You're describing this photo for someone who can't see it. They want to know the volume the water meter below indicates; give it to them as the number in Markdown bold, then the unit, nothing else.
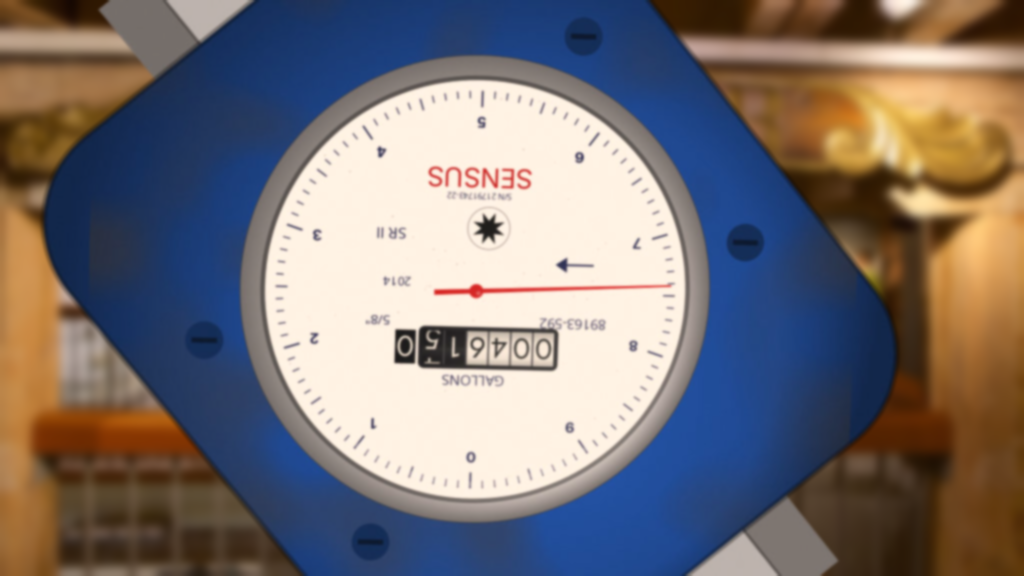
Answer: **46147.4** gal
